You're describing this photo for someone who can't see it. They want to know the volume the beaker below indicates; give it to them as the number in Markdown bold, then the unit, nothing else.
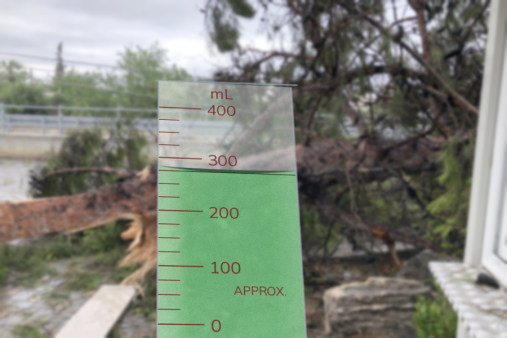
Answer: **275** mL
